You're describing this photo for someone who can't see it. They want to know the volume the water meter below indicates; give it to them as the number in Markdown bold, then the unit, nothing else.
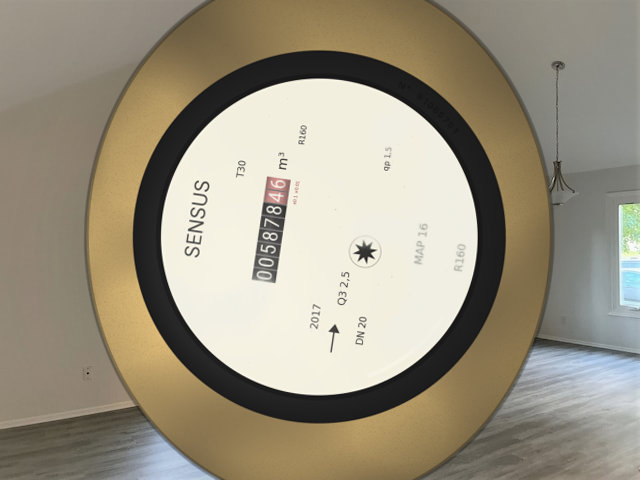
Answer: **5878.46** m³
